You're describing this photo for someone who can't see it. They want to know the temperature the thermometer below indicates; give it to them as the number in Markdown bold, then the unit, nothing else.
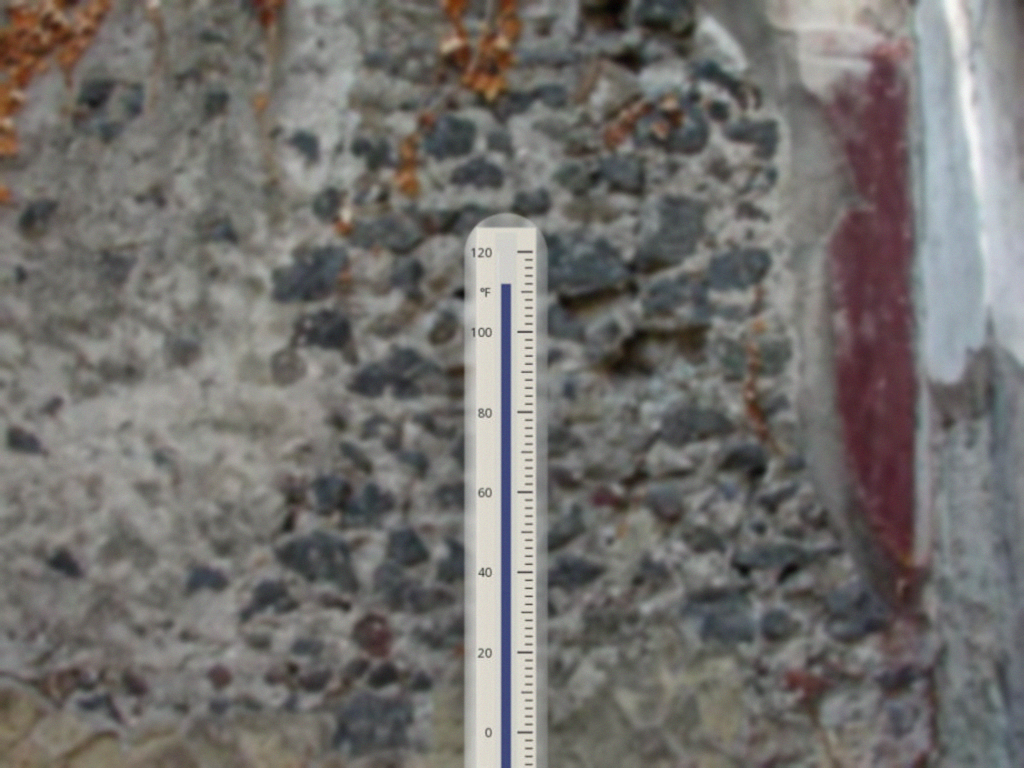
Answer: **112** °F
